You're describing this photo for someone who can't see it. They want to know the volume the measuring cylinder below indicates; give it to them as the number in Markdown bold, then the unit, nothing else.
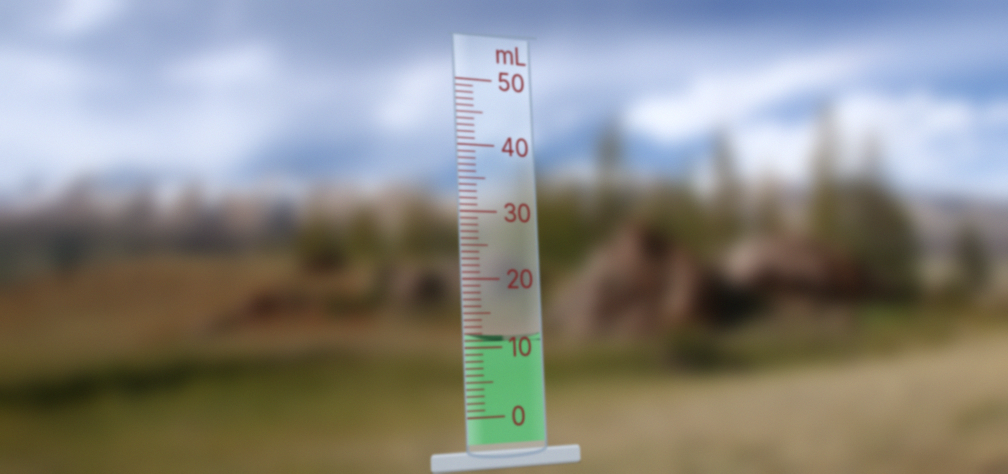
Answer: **11** mL
